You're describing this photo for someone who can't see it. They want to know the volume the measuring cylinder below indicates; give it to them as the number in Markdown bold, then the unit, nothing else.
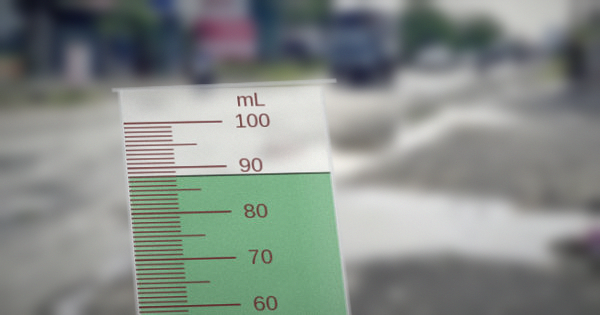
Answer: **88** mL
